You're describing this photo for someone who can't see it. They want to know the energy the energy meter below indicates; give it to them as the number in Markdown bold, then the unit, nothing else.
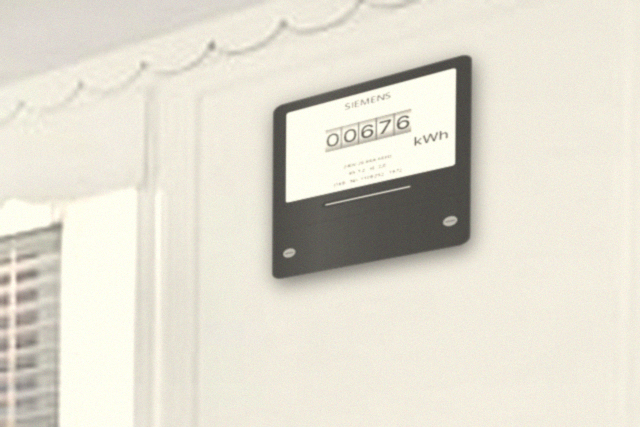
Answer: **676** kWh
